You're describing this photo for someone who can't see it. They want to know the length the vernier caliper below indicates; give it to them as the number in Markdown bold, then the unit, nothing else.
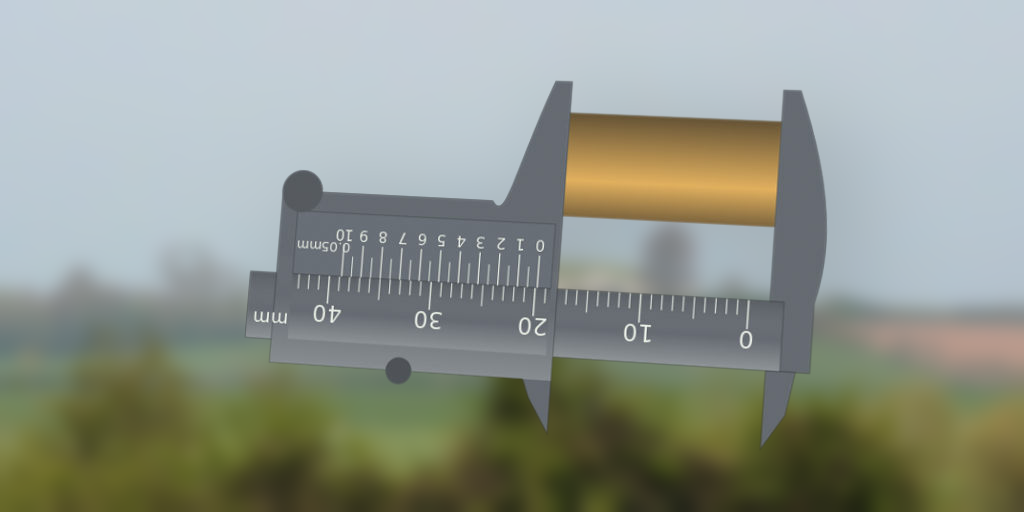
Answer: **19.8** mm
